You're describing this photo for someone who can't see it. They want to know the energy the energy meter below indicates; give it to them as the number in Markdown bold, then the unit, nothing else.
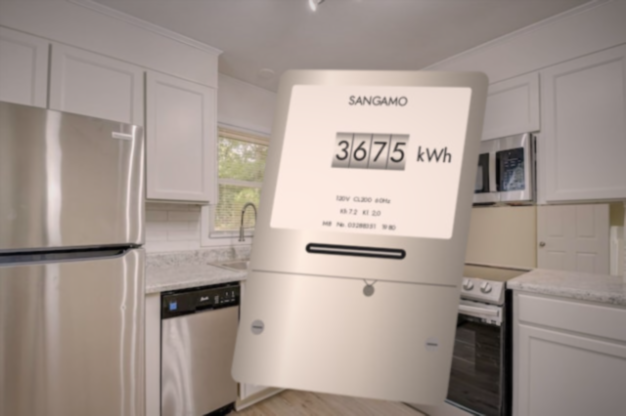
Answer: **3675** kWh
